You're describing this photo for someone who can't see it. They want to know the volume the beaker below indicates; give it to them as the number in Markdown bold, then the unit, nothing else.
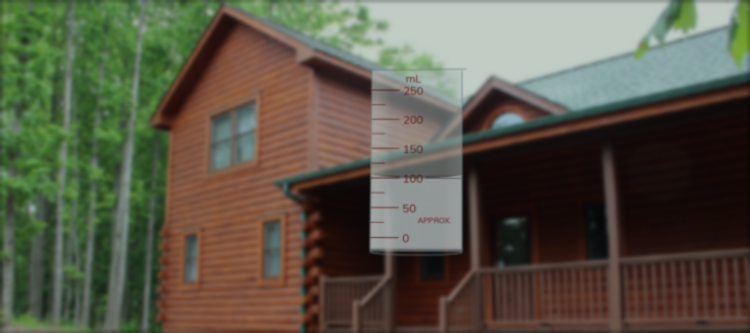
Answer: **100** mL
